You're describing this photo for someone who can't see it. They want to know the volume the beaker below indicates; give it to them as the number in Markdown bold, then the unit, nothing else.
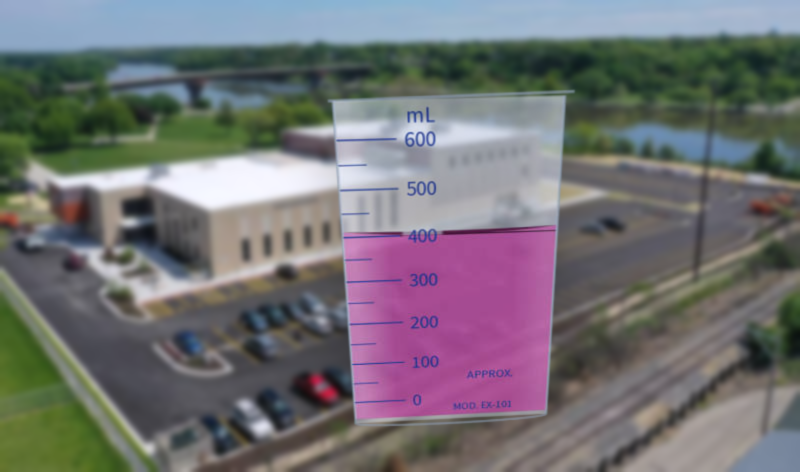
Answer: **400** mL
